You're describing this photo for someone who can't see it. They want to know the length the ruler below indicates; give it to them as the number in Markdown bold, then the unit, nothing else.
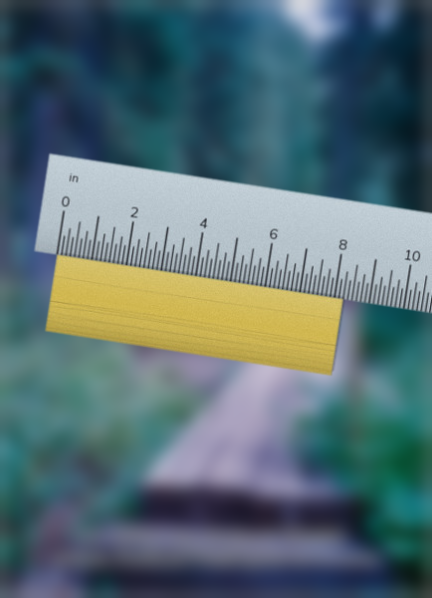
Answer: **8.25** in
